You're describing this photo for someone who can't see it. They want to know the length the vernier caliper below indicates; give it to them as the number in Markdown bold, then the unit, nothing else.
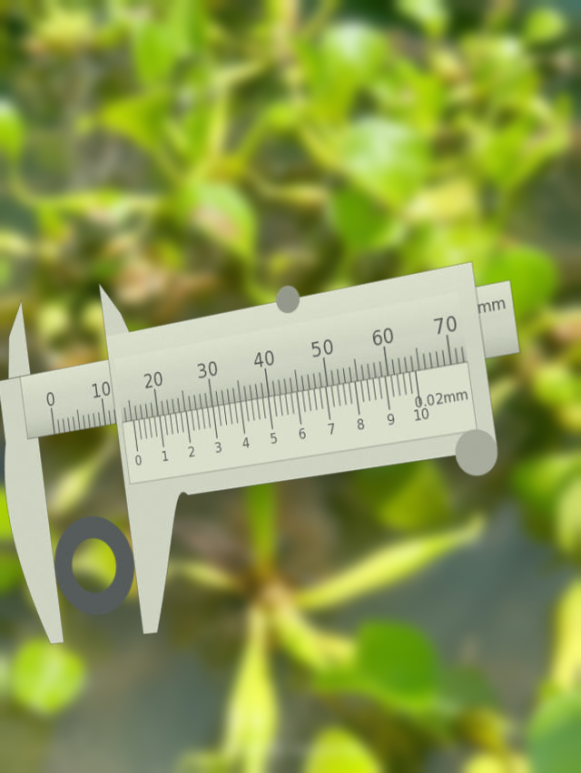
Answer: **15.4** mm
